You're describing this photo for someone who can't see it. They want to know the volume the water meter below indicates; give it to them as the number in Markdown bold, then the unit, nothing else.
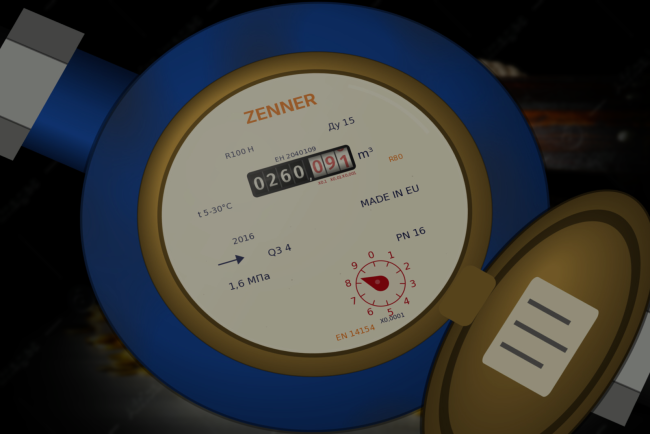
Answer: **260.0908** m³
